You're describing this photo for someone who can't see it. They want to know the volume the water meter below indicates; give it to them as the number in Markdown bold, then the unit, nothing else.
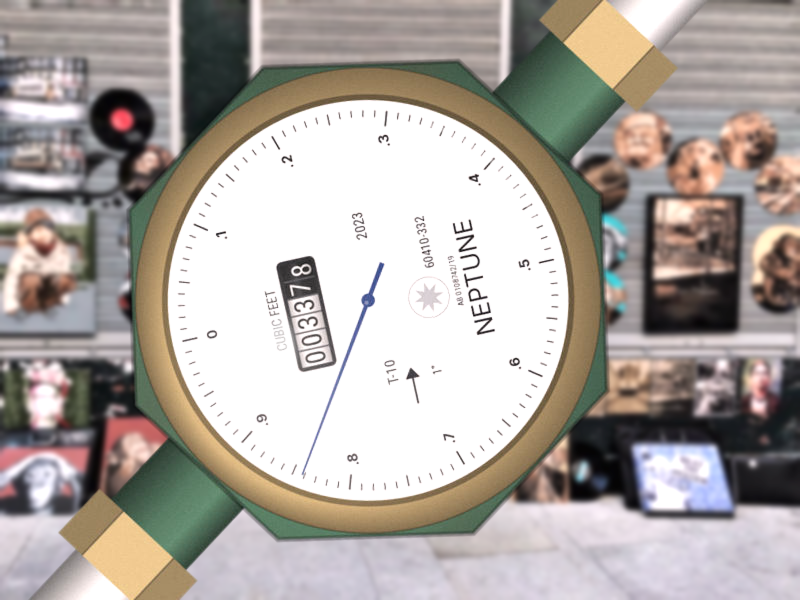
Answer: **3377.84** ft³
